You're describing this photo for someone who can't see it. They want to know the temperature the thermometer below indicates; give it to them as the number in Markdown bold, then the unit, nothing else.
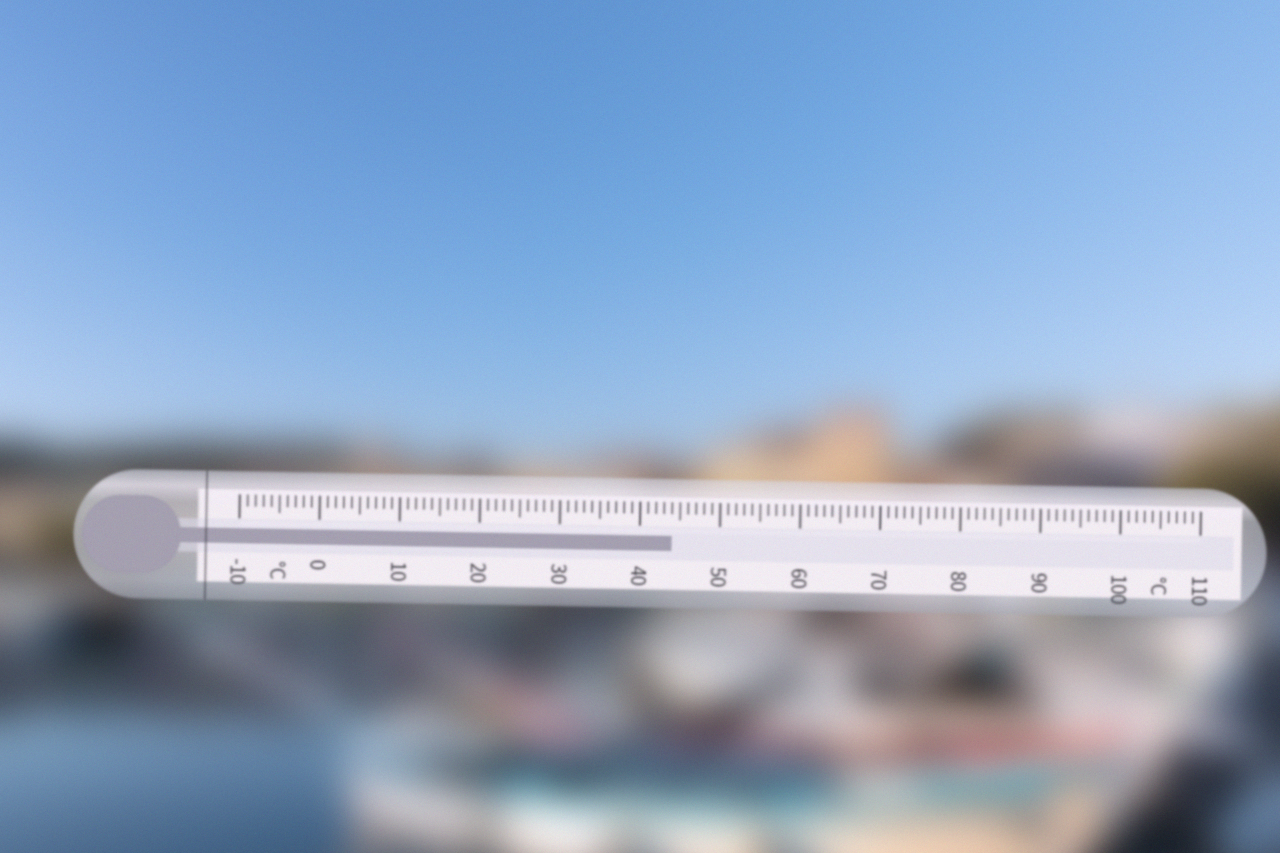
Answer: **44** °C
